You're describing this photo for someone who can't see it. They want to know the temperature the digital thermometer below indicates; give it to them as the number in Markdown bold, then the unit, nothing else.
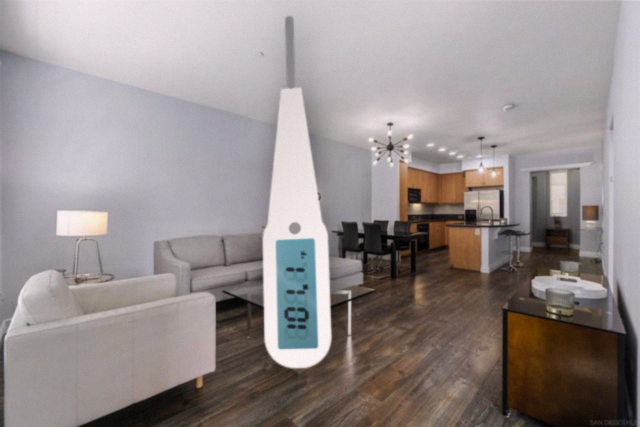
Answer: **101.1** °F
